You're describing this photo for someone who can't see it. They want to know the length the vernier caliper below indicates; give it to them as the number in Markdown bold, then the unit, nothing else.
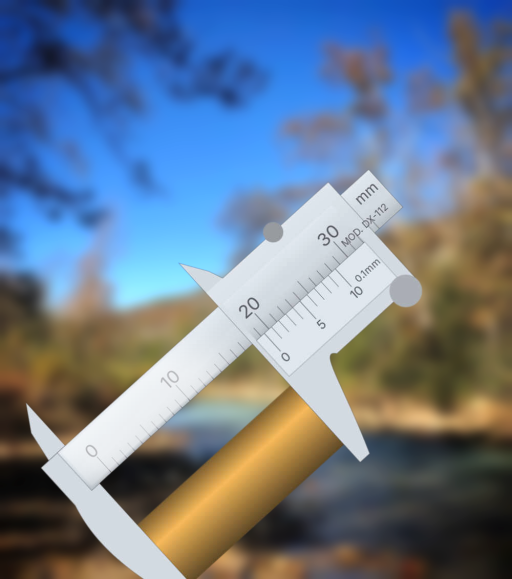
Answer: **19.4** mm
